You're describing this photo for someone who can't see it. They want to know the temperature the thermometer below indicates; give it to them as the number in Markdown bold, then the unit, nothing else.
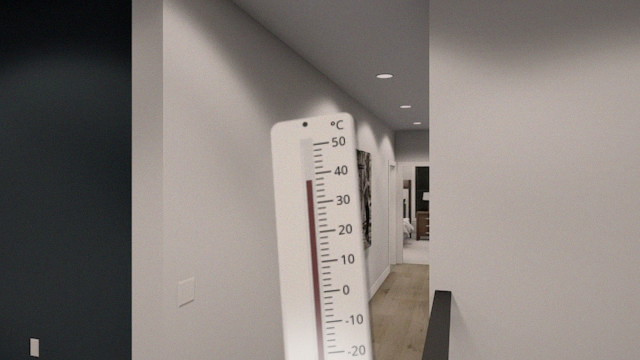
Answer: **38** °C
